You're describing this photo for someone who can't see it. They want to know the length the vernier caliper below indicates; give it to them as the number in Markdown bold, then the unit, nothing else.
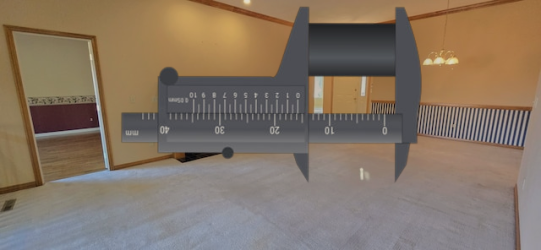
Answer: **15.8** mm
